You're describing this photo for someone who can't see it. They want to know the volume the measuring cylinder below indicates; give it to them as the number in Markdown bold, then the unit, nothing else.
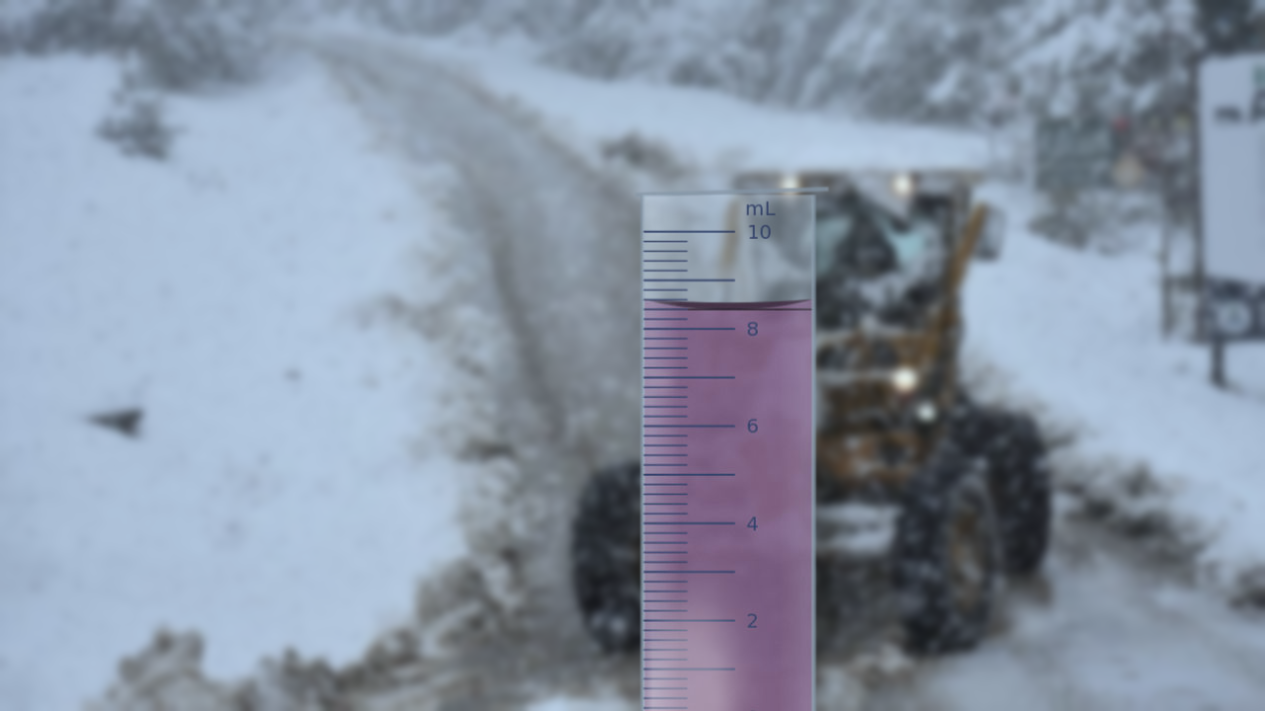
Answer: **8.4** mL
